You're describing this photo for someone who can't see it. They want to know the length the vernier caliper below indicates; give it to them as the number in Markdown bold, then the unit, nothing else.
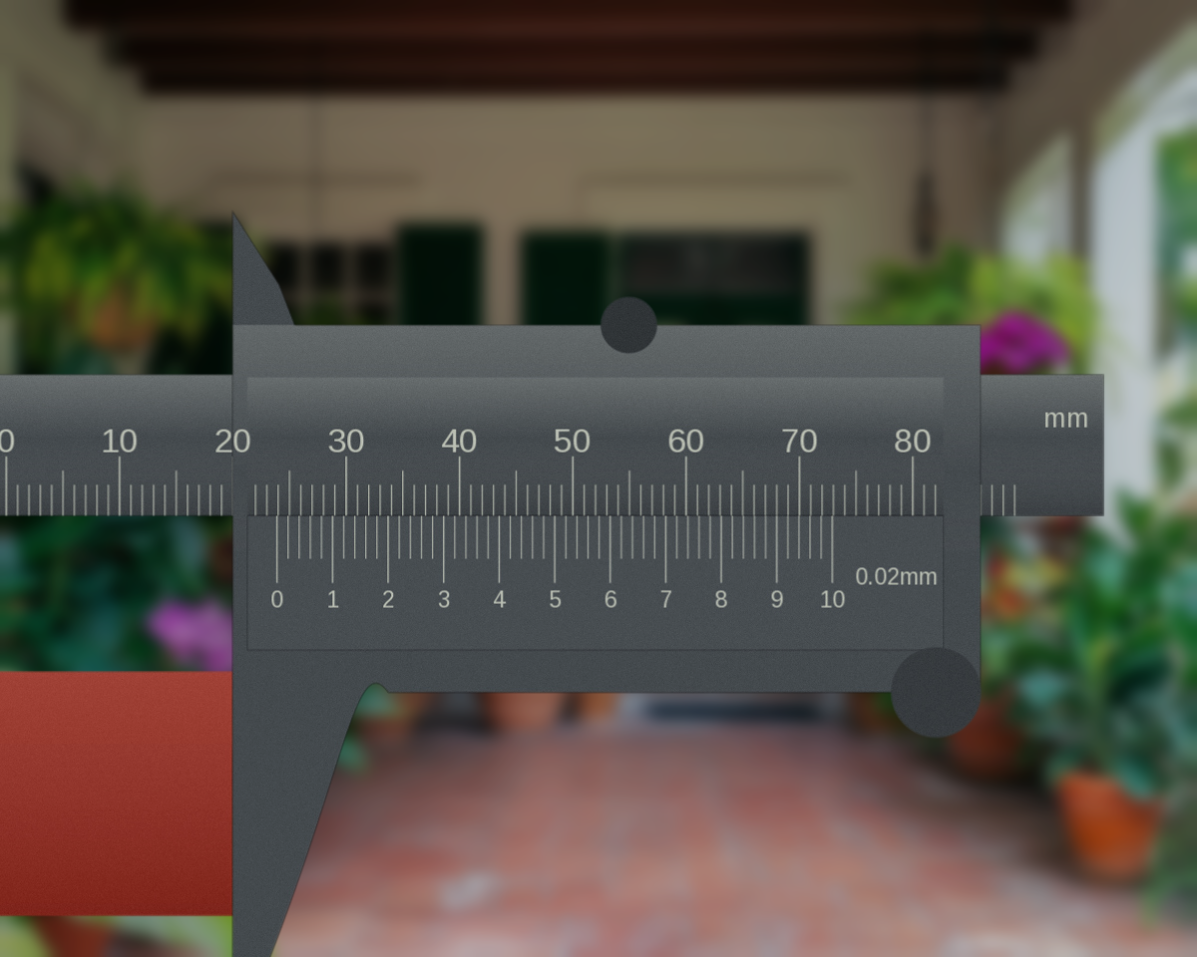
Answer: **23.9** mm
